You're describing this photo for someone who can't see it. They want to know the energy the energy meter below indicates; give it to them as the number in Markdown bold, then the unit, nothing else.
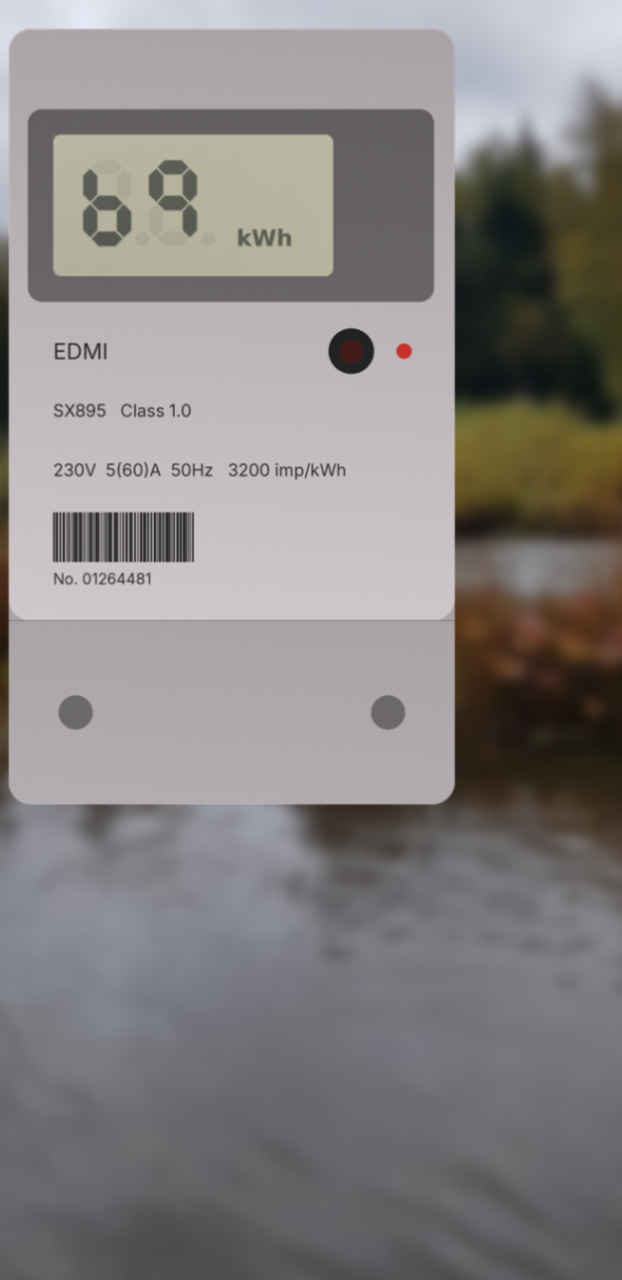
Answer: **69** kWh
